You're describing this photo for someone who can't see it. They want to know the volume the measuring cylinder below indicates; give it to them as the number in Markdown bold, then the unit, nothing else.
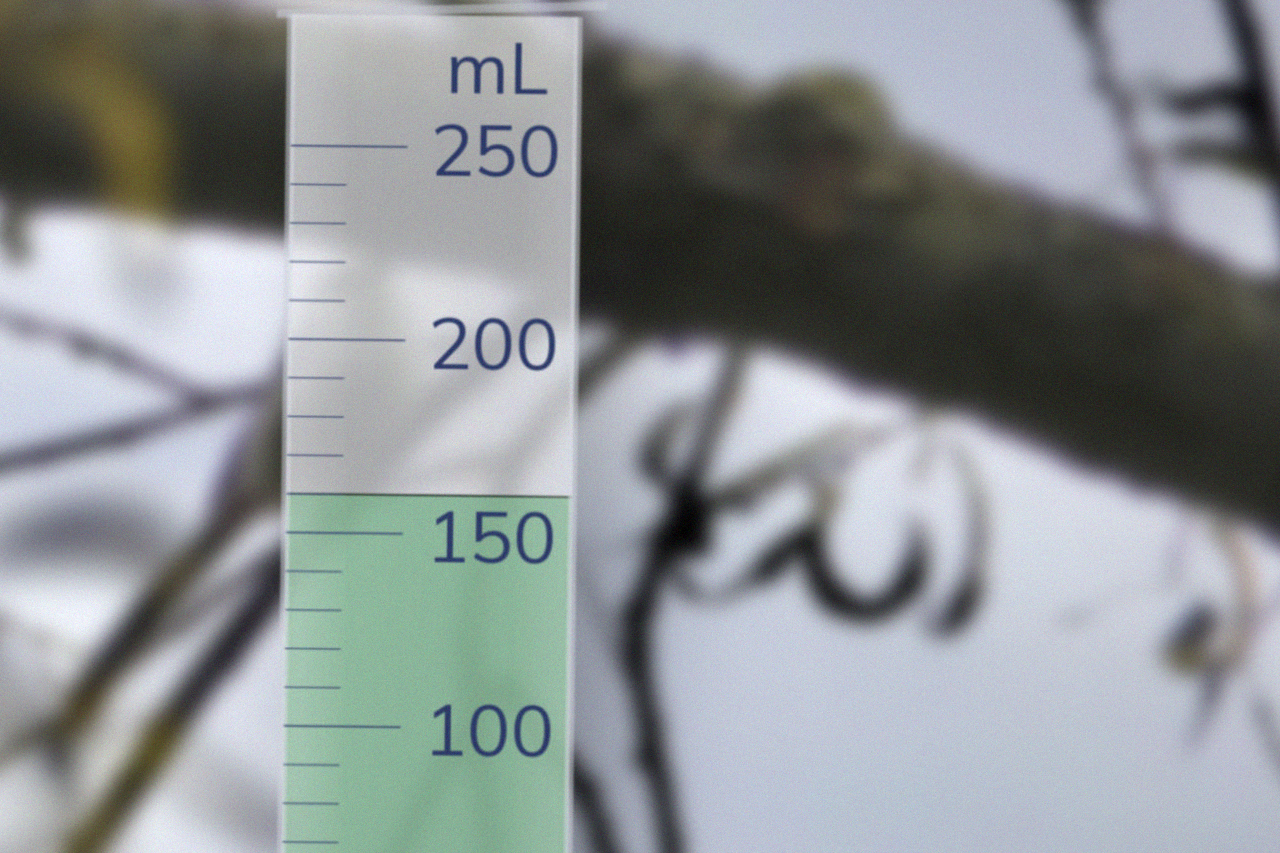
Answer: **160** mL
